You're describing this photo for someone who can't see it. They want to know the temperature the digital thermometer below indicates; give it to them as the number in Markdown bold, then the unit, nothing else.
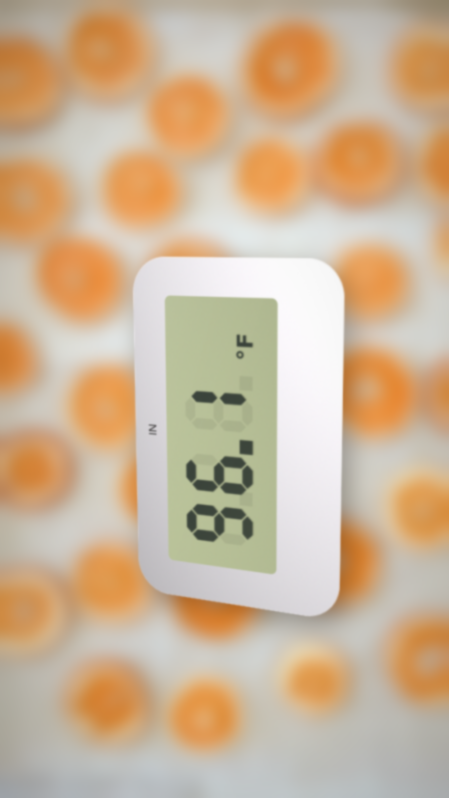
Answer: **96.1** °F
